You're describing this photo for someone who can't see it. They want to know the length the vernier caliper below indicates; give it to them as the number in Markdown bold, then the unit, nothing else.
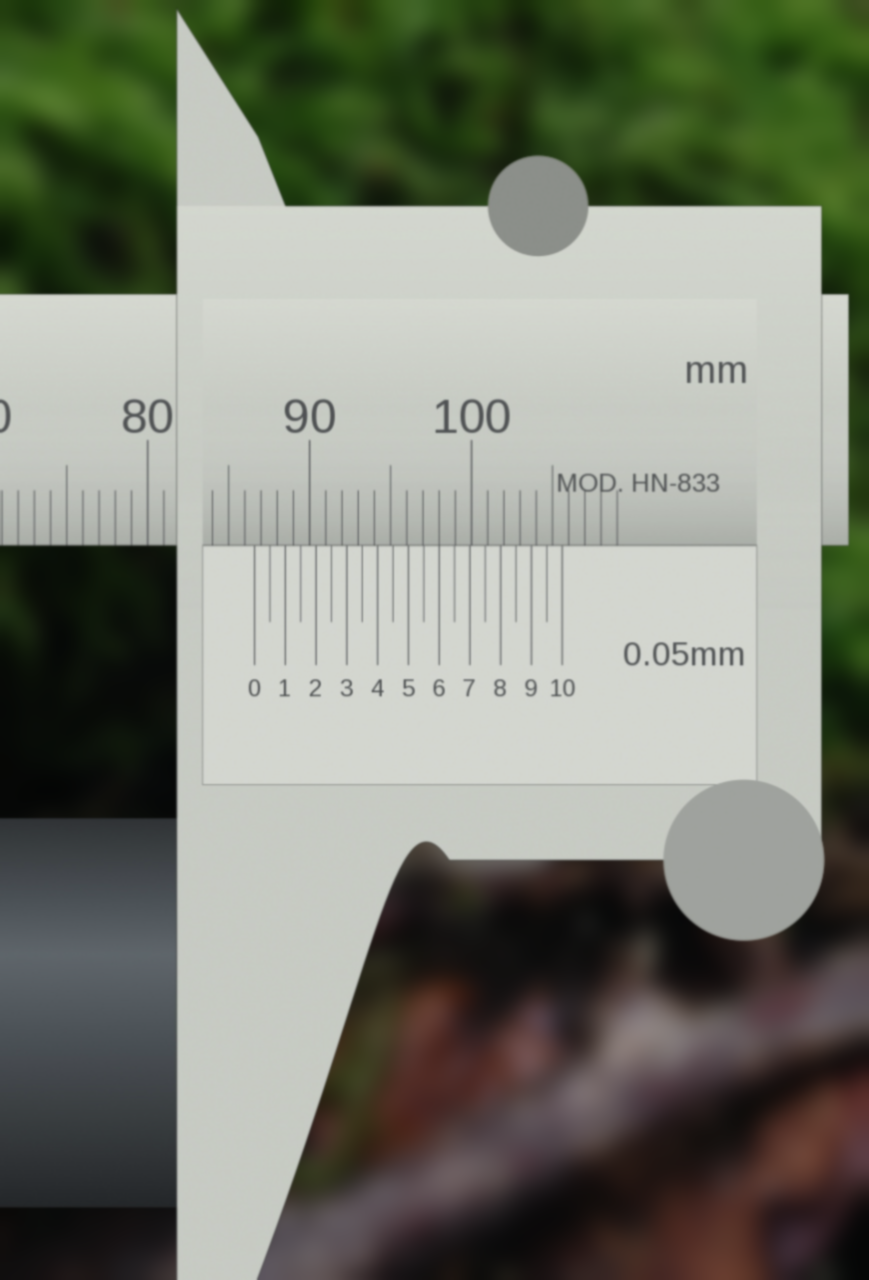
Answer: **86.6** mm
